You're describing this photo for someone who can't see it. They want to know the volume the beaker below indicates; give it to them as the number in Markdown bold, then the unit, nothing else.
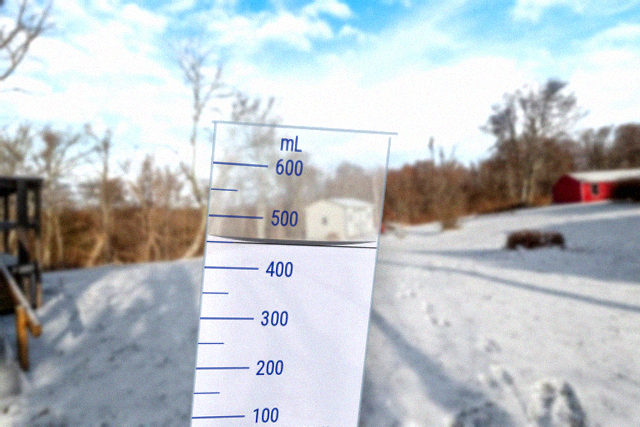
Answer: **450** mL
